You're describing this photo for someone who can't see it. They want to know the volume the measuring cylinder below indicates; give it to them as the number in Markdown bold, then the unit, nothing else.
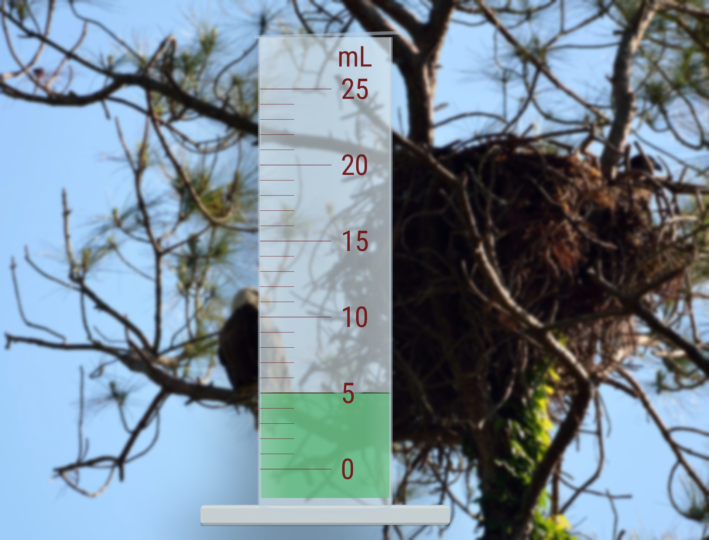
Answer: **5** mL
